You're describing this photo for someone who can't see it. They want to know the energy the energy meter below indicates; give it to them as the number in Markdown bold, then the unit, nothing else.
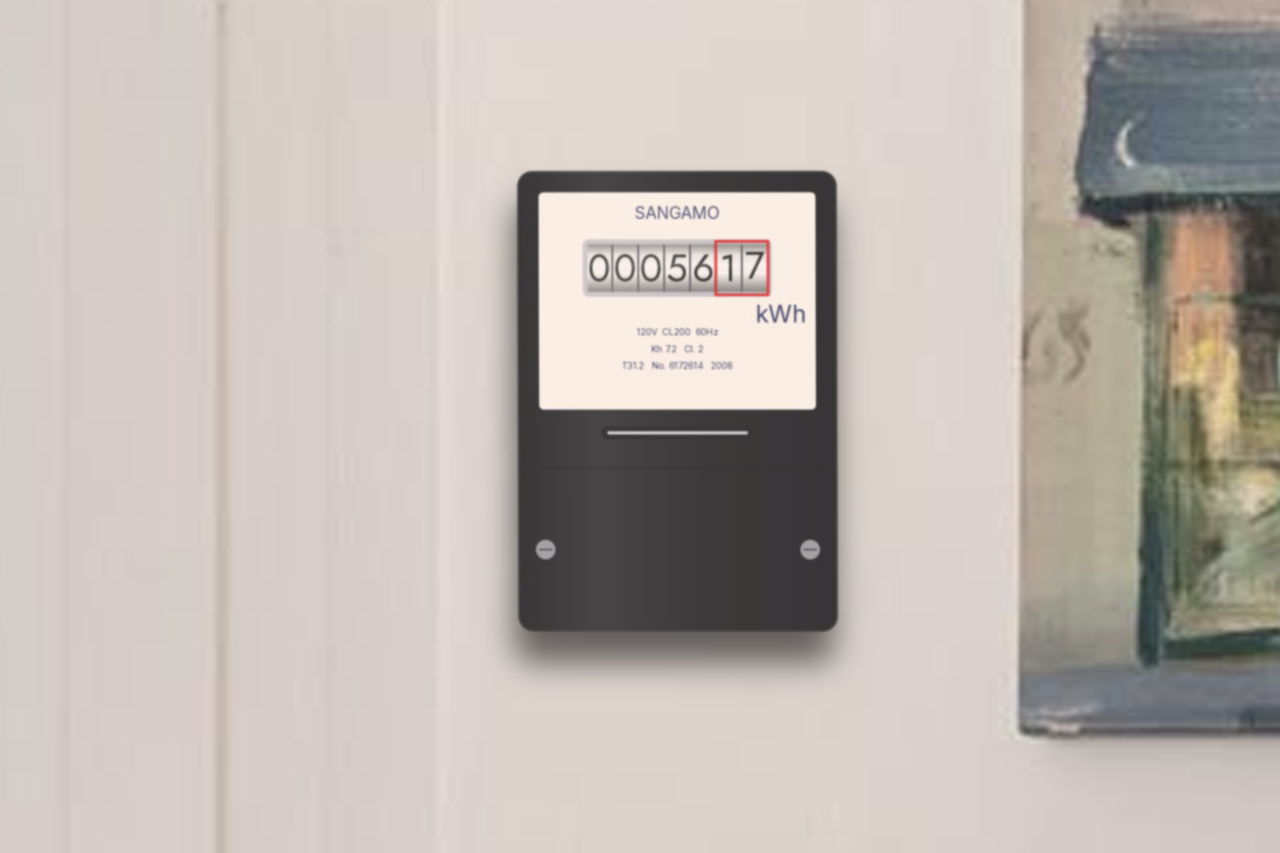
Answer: **56.17** kWh
